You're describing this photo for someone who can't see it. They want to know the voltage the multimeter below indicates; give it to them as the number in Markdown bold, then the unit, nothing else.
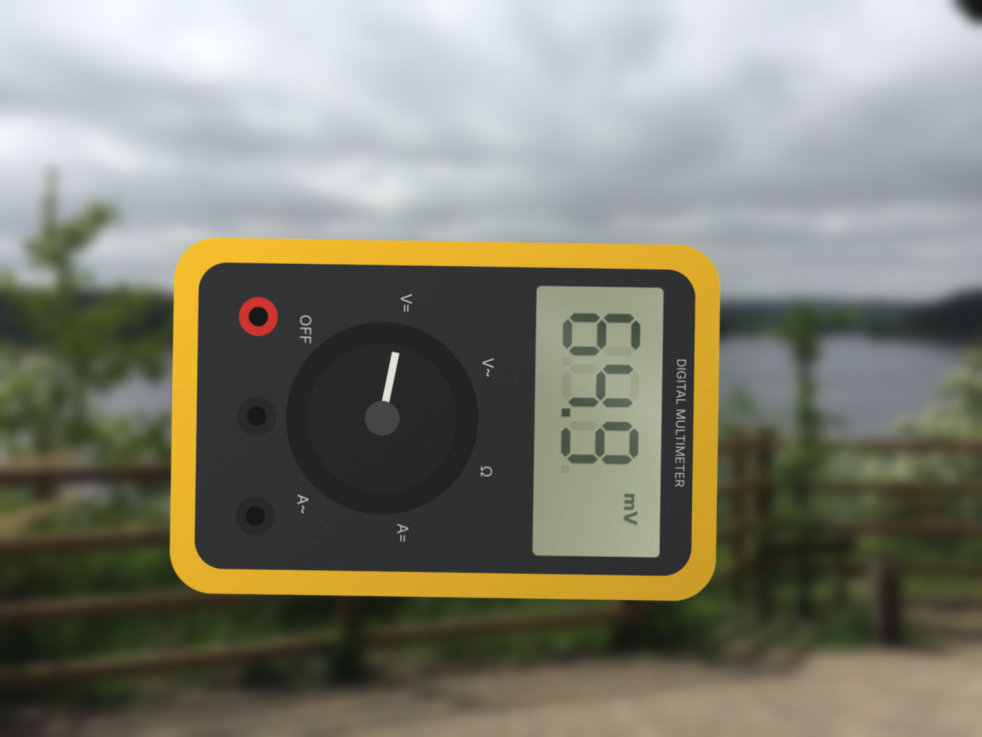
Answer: **64.9** mV
